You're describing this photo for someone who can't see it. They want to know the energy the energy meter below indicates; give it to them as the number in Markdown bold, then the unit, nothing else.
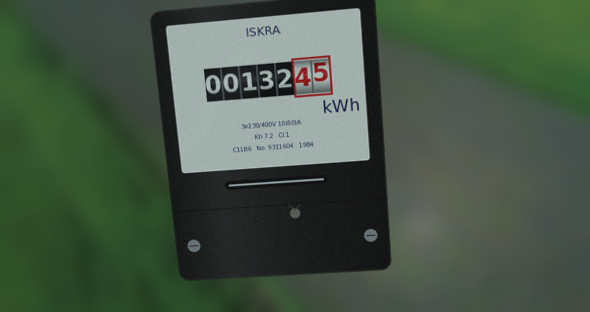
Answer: **132.45** kWh
